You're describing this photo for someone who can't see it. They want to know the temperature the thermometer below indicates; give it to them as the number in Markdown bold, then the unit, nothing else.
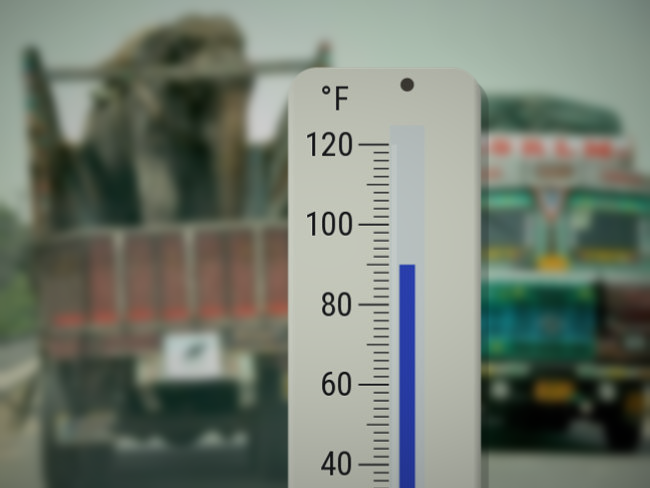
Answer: **90** °F
